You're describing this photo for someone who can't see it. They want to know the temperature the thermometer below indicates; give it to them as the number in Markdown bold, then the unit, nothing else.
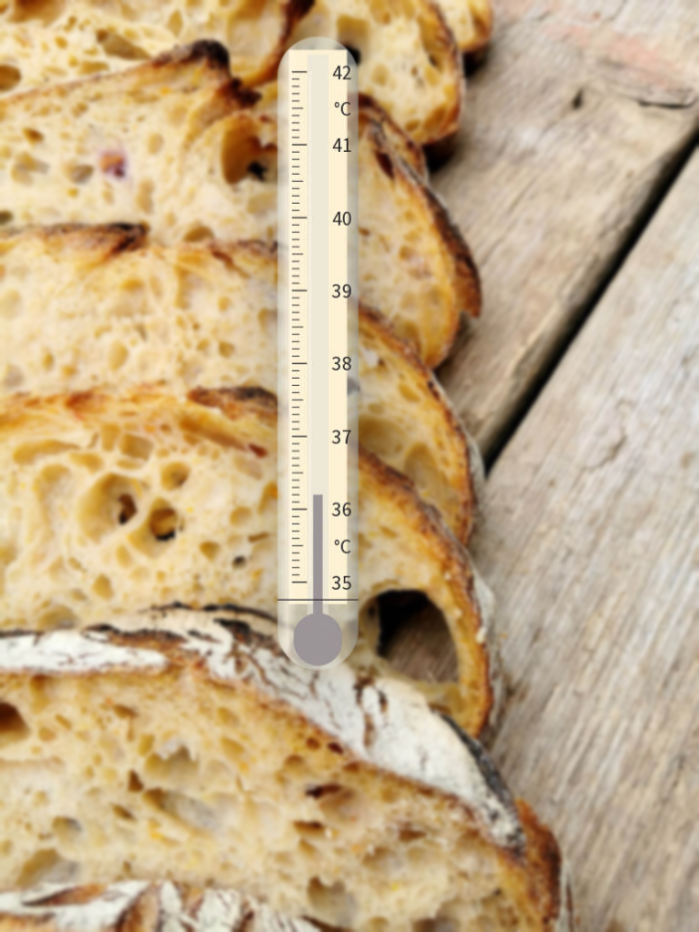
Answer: **36.2** °C
